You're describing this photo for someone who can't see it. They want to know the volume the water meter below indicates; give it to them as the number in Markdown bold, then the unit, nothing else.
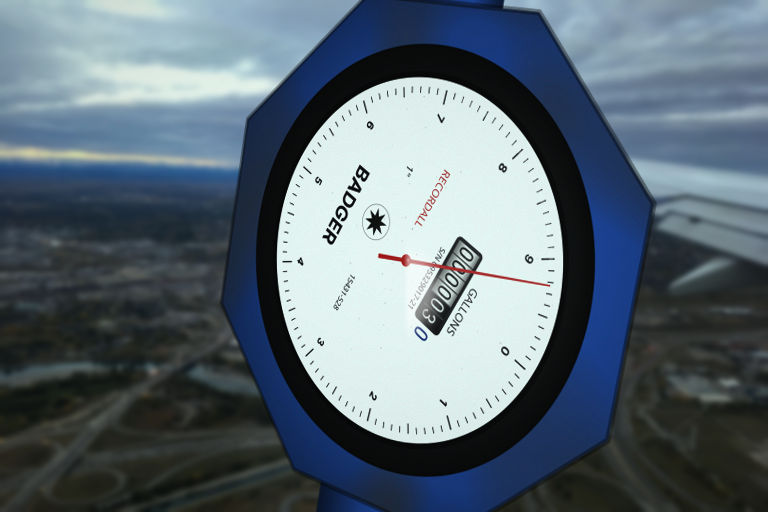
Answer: **29.2** gal
